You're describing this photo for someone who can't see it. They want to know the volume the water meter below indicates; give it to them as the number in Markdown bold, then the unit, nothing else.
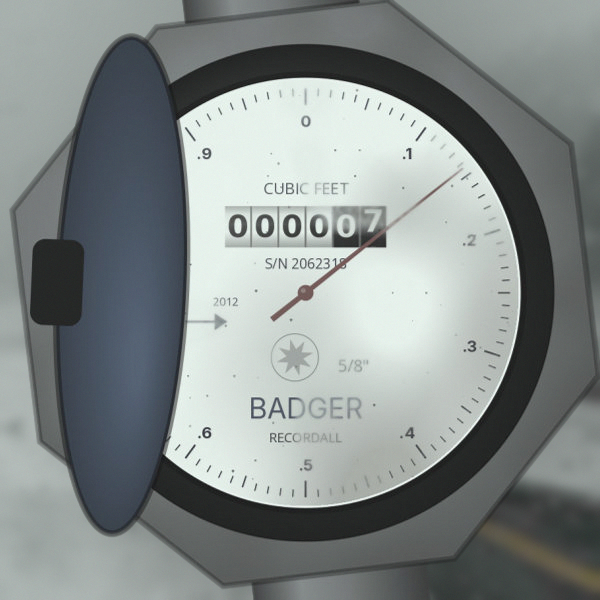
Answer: **7.14** ft³
